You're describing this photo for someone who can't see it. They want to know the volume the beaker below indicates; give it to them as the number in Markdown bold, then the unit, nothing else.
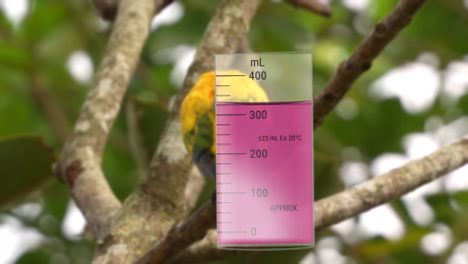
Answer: **325** mL
